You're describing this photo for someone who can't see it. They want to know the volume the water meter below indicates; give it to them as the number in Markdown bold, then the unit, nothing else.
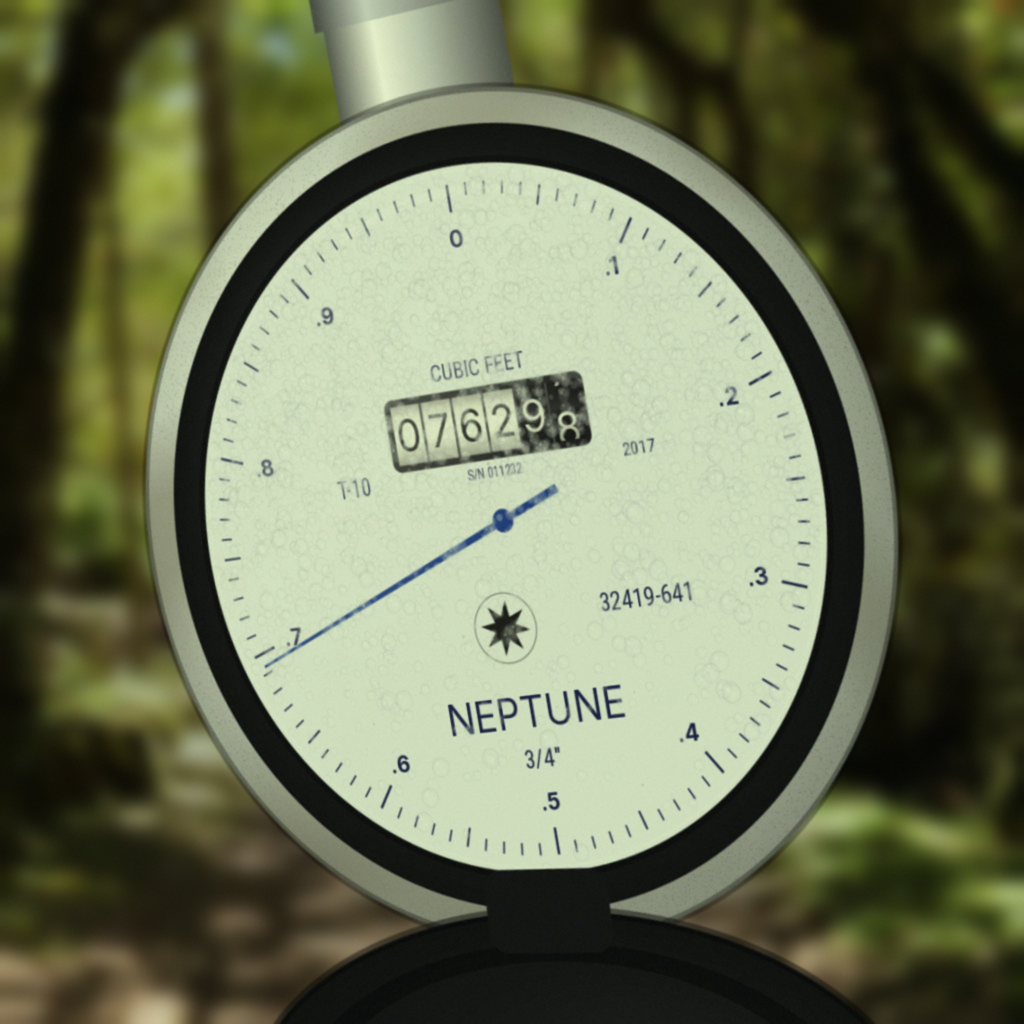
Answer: **76297.69** ft³
